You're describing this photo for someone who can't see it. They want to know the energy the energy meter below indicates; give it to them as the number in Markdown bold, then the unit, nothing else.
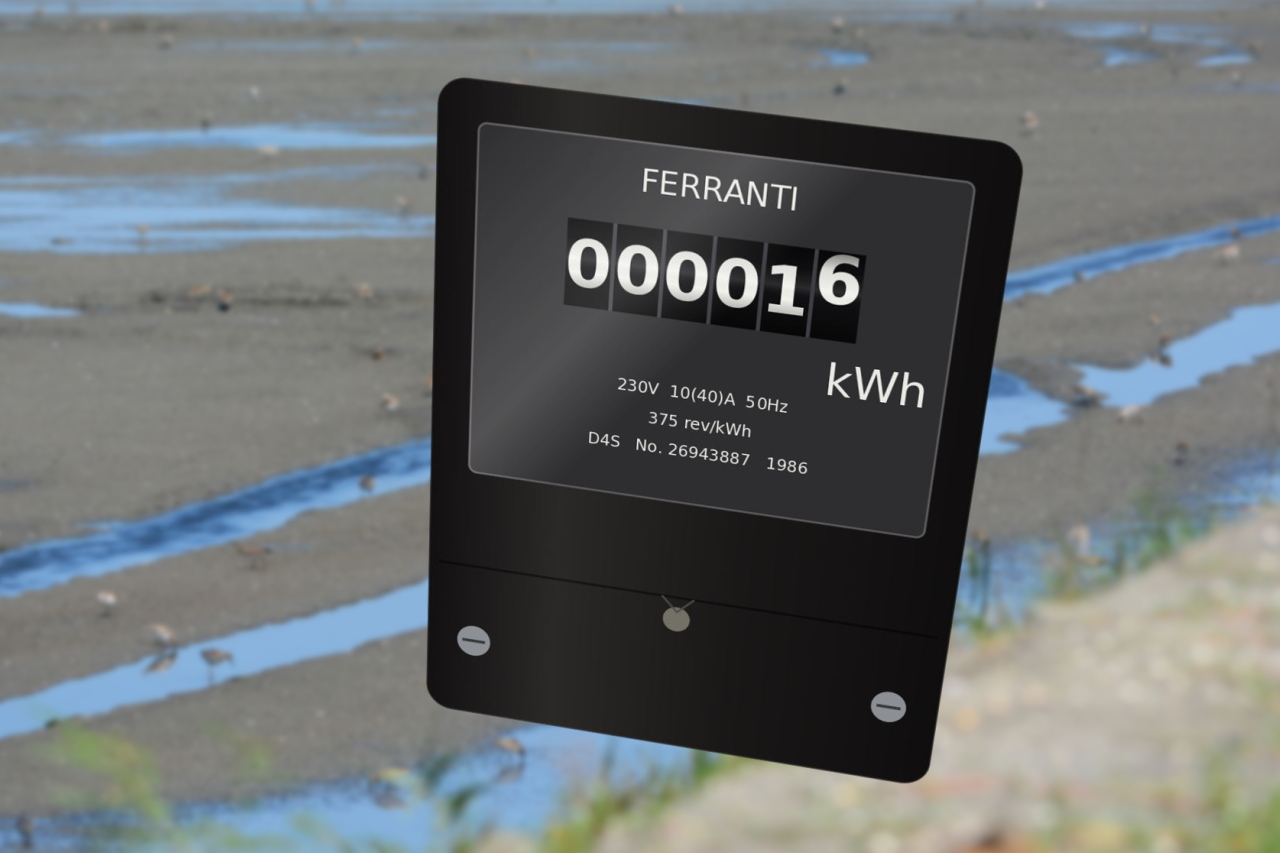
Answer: **16** kWh
